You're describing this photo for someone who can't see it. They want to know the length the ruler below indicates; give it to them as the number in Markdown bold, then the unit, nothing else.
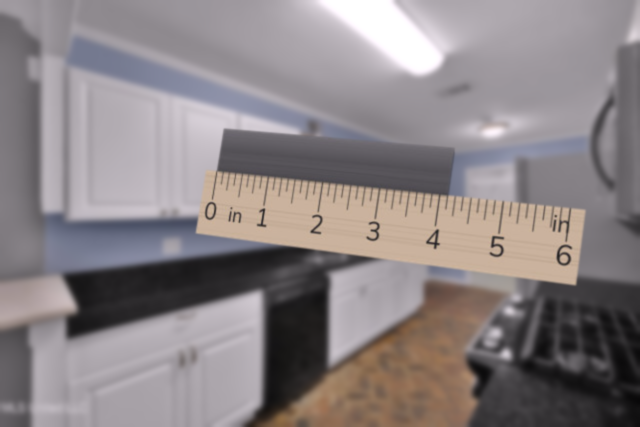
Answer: **4.125** in
